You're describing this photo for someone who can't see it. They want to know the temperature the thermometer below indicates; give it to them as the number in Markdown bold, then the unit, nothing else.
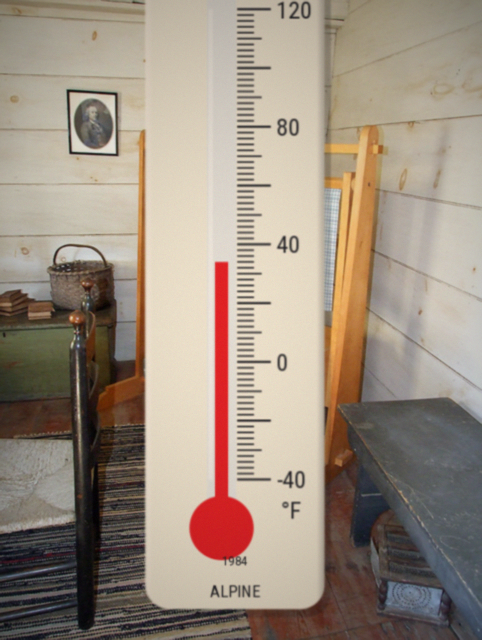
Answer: **34** °F
